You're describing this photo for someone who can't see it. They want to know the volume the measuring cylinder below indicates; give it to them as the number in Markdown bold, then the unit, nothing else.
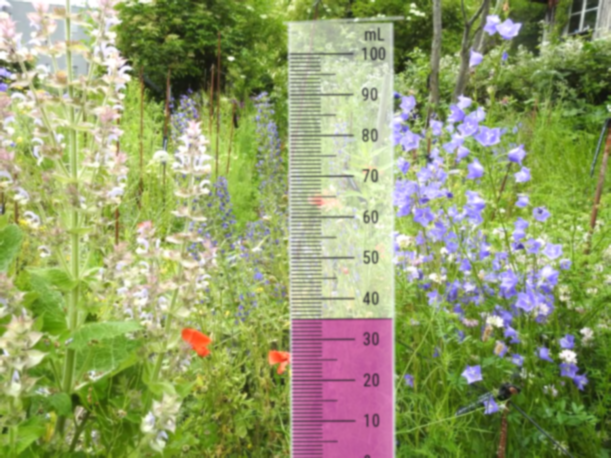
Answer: **35** mL
